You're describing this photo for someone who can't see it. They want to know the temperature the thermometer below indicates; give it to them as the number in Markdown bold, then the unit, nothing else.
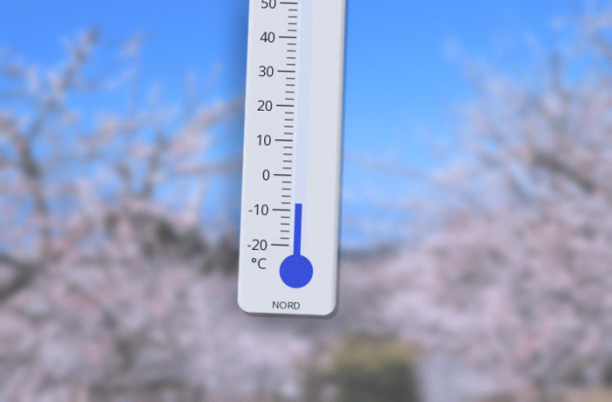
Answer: **-8** °C
